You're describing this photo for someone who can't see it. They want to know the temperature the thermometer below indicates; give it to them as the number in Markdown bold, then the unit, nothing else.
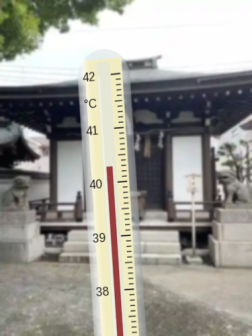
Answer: **40.3** °C
